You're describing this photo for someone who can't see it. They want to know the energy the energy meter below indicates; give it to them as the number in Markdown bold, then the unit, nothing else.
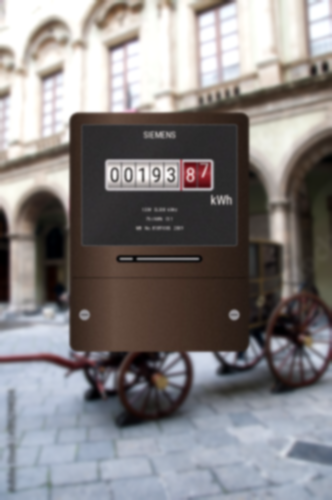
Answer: **193.87** kWh
